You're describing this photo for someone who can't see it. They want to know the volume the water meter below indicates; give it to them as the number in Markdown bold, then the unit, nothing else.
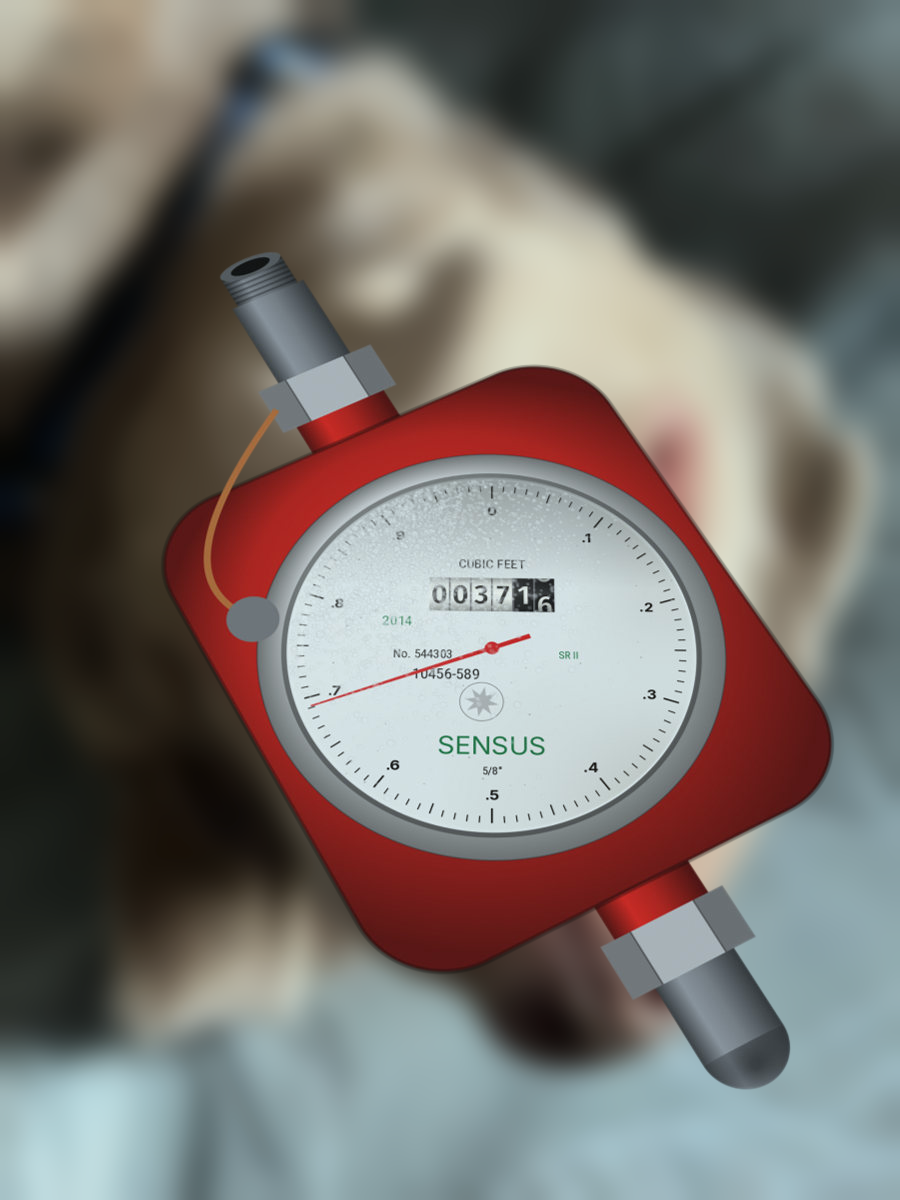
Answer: **3715.69** ft³
